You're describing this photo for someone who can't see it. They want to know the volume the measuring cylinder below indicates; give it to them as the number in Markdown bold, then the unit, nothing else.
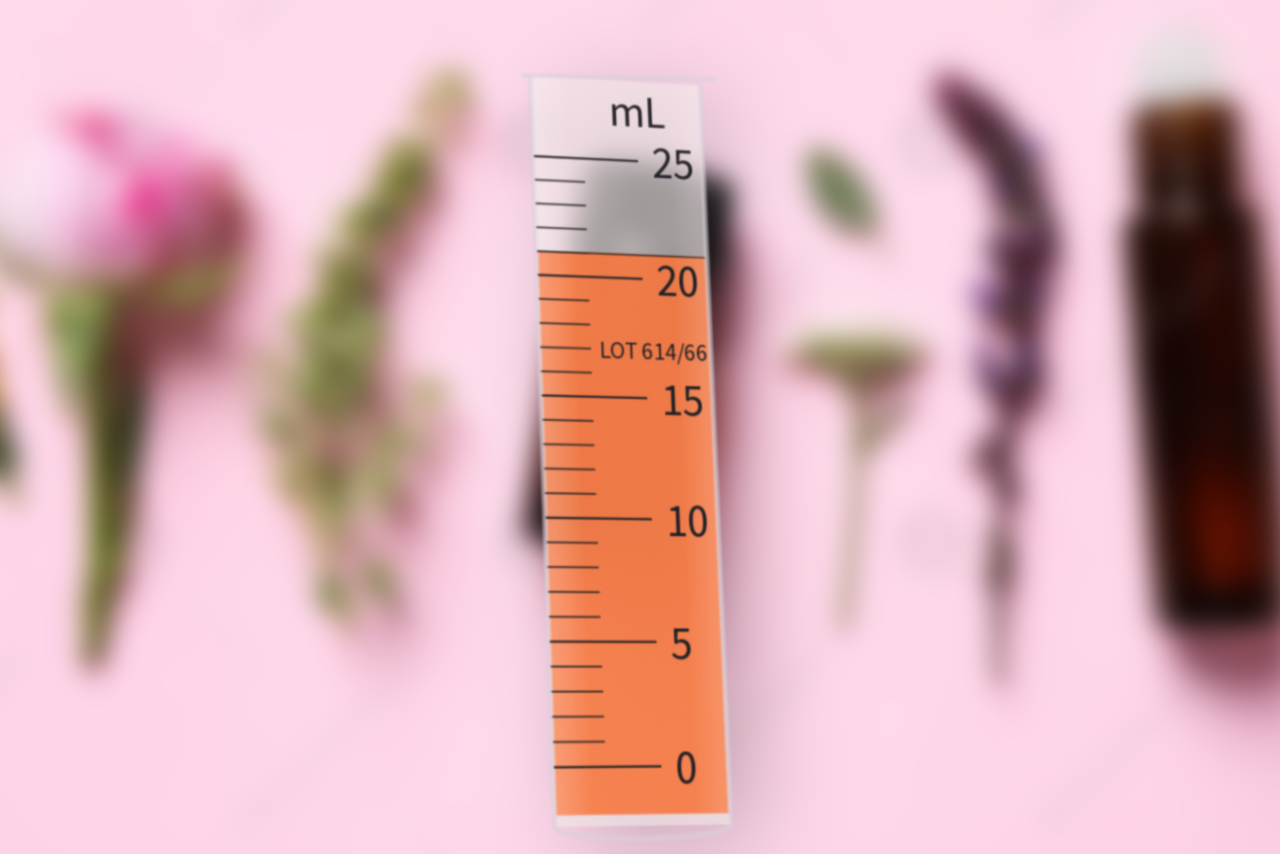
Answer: **21** mL
